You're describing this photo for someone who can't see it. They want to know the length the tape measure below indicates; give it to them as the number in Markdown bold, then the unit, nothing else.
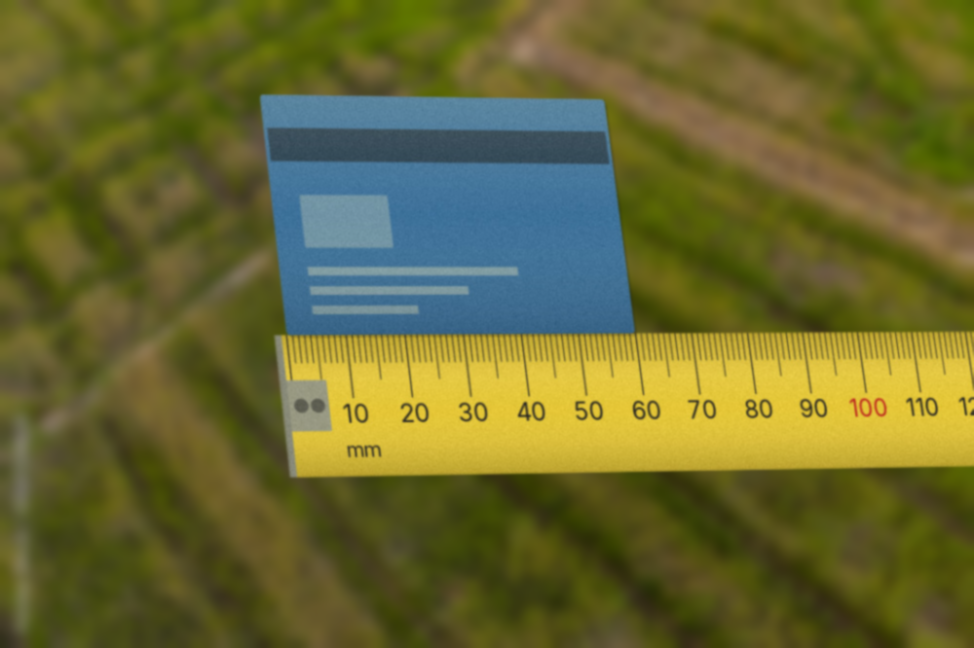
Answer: **60** mm
